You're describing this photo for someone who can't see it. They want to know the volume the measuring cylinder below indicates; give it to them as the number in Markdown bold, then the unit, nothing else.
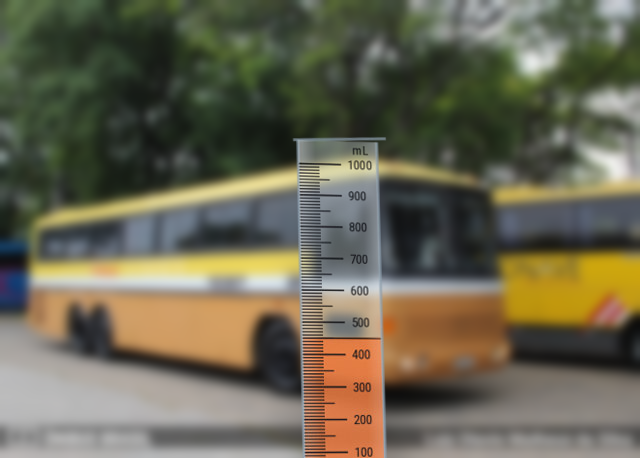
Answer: **450** mL
